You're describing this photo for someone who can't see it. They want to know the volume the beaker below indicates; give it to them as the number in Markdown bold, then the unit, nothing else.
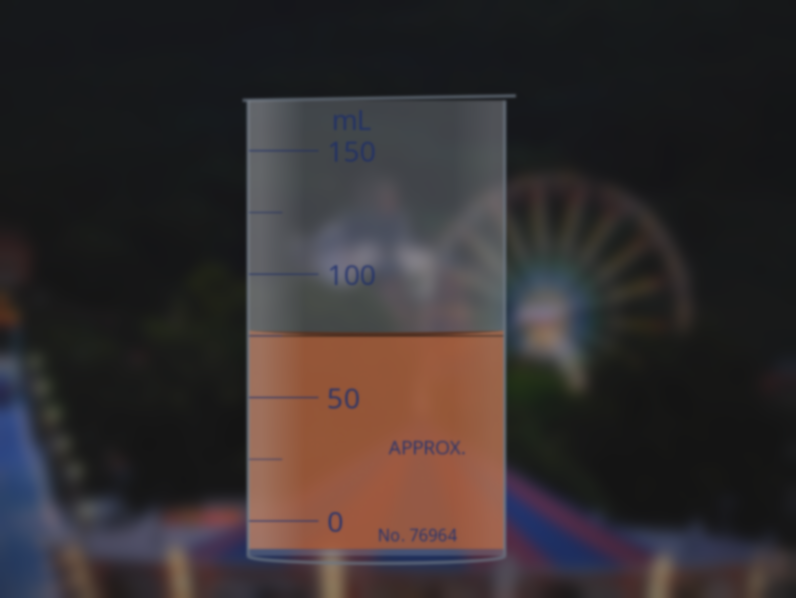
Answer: **75** mL
